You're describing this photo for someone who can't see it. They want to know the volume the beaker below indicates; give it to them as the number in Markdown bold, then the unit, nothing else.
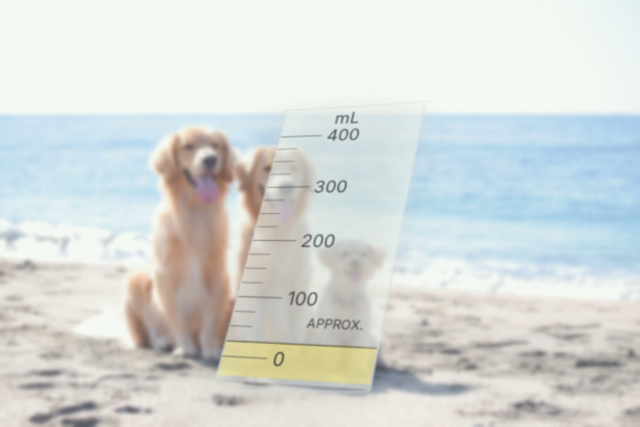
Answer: **25** mL
